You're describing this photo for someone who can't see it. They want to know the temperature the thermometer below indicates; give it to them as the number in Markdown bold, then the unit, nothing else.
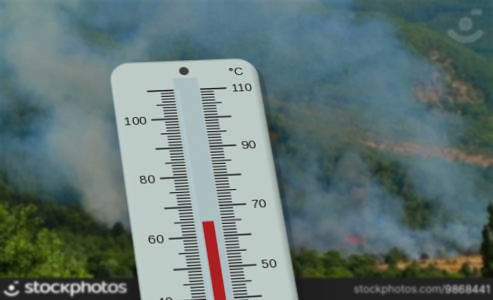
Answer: **65** °C
